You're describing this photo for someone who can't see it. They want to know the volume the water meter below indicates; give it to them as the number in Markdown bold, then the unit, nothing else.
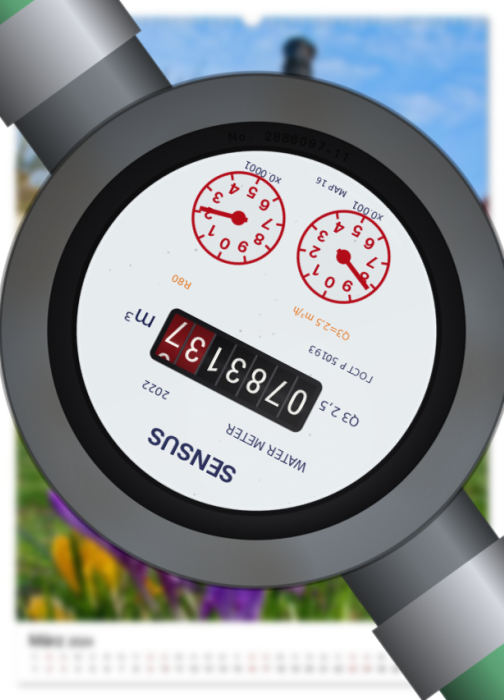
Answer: **7831.3682** m³
